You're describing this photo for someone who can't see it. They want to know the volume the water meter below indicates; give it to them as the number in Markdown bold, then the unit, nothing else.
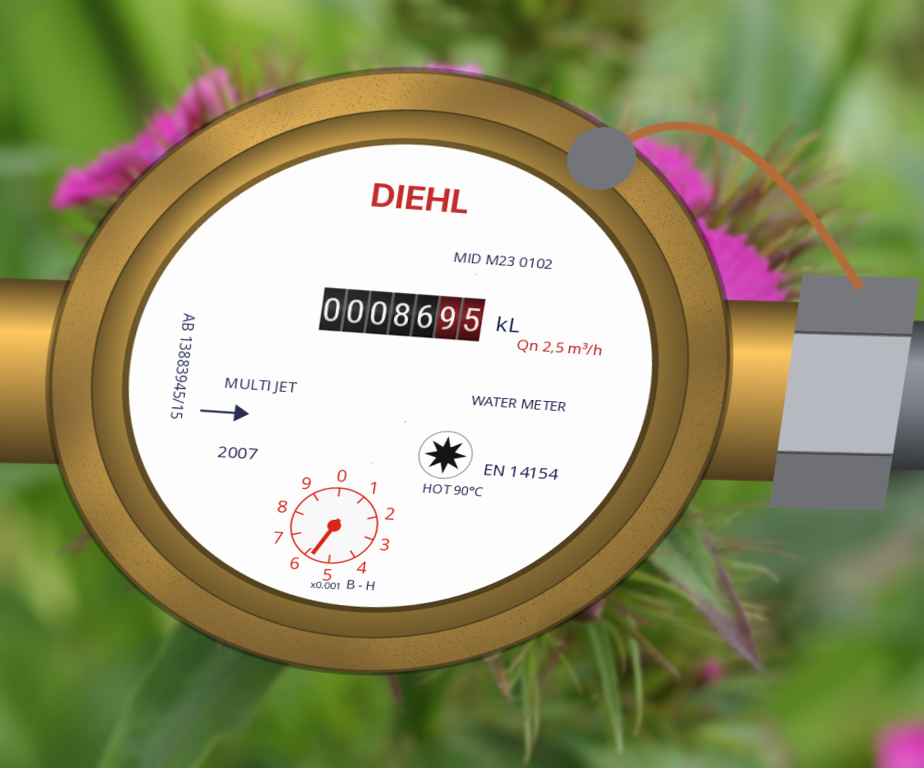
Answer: **86.955** kL
